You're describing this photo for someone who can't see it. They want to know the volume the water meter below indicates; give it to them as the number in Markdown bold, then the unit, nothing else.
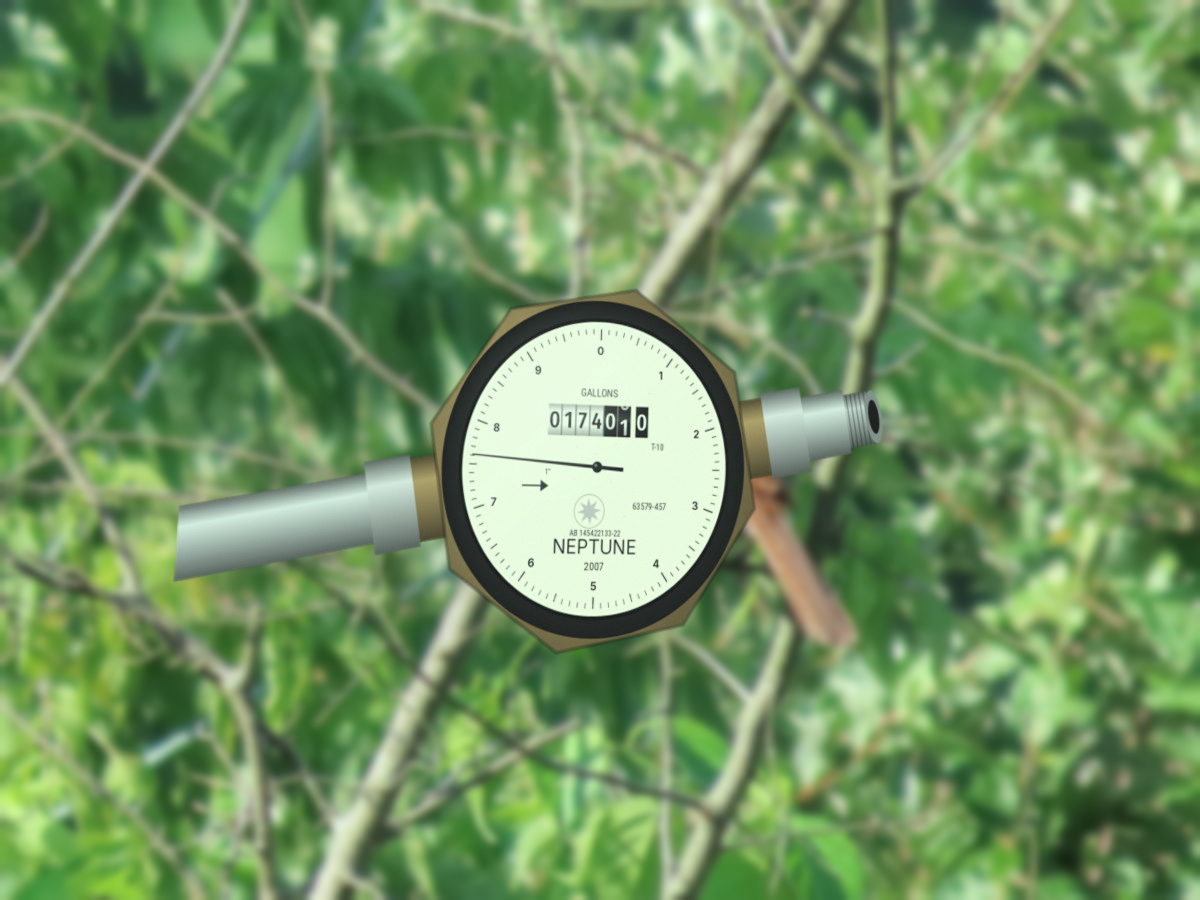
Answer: **174007.6** gal
